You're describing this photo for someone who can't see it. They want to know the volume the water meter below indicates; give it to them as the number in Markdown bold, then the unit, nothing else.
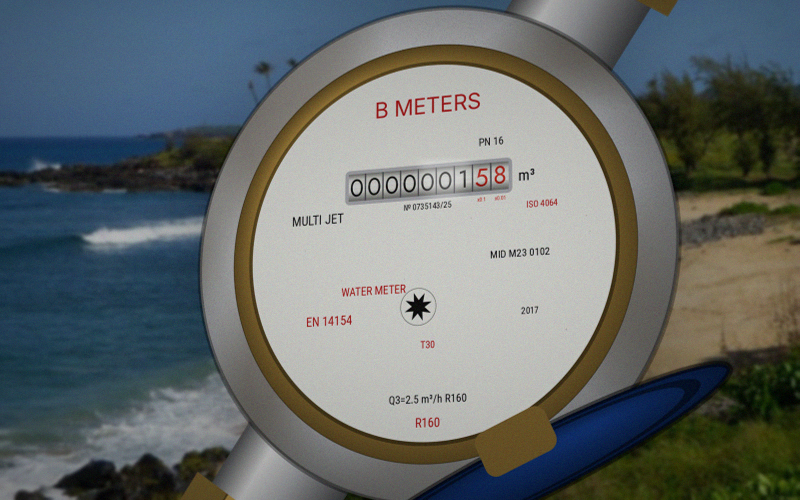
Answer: **1.58** m³
